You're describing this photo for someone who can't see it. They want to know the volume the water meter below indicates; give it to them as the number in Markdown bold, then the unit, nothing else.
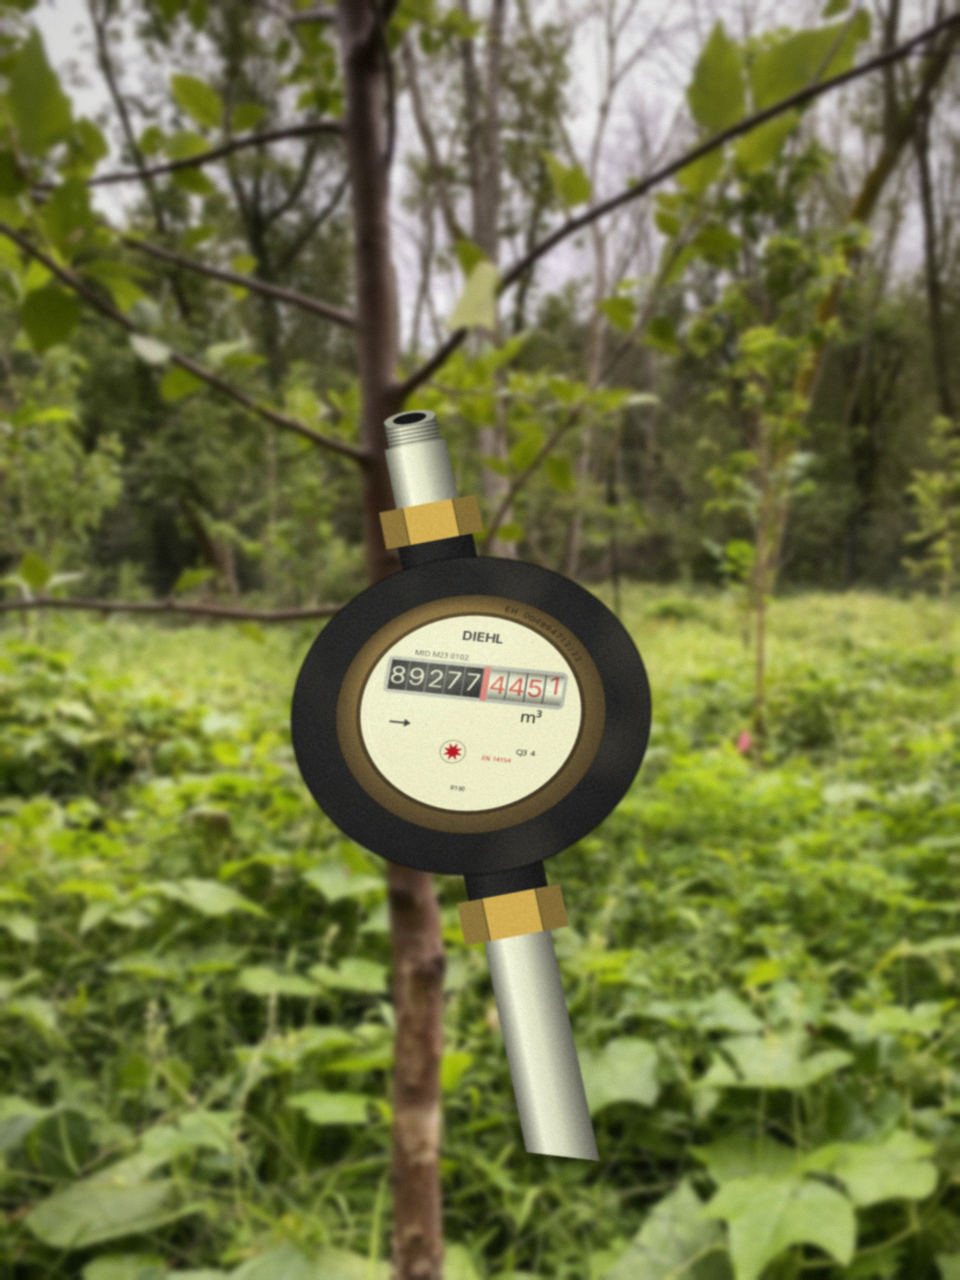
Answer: **89277.4451** m³
